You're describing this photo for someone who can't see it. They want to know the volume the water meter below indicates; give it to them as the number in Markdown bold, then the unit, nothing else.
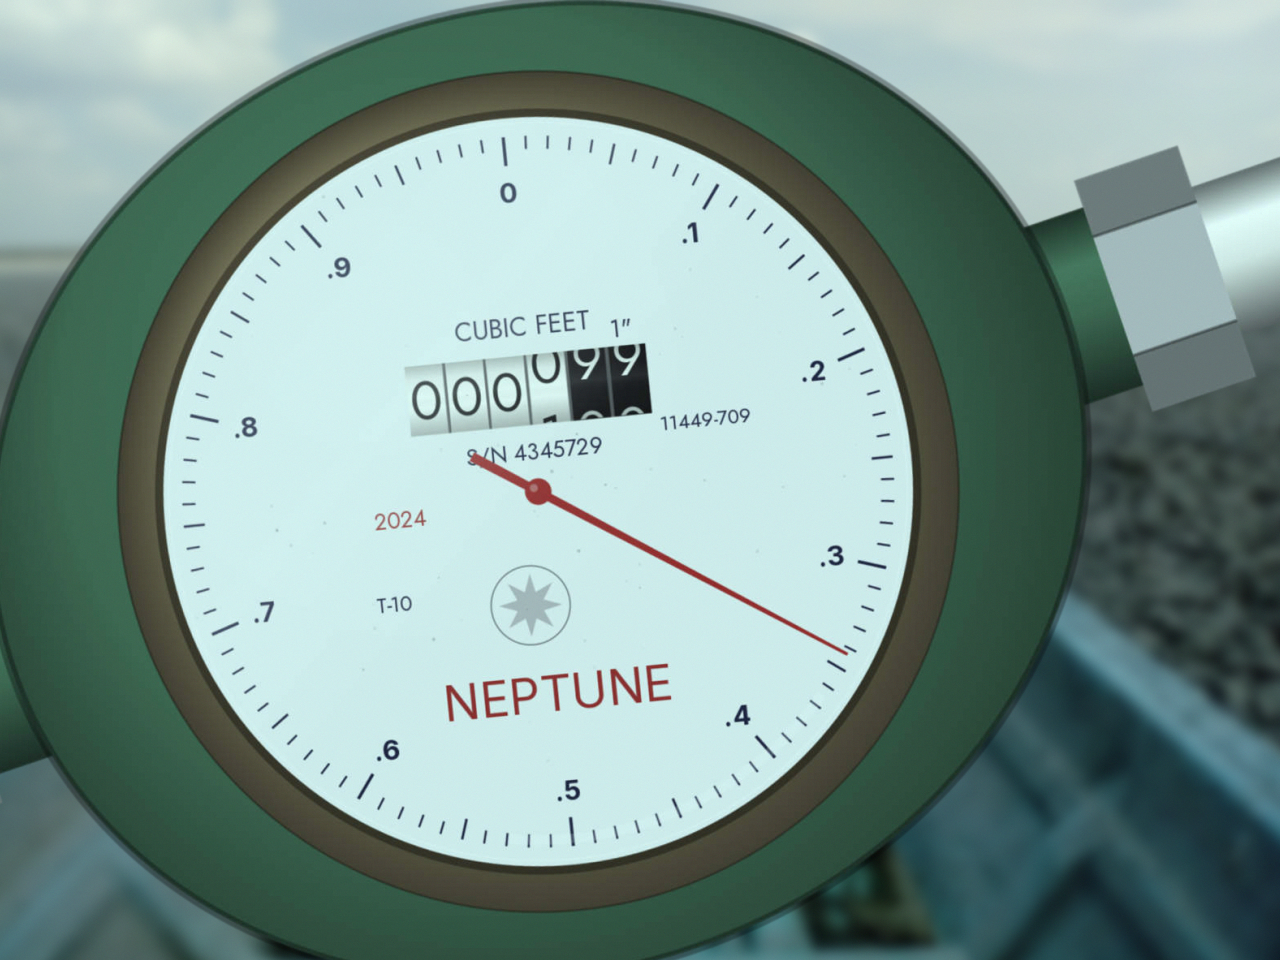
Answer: **99.34** ft³
